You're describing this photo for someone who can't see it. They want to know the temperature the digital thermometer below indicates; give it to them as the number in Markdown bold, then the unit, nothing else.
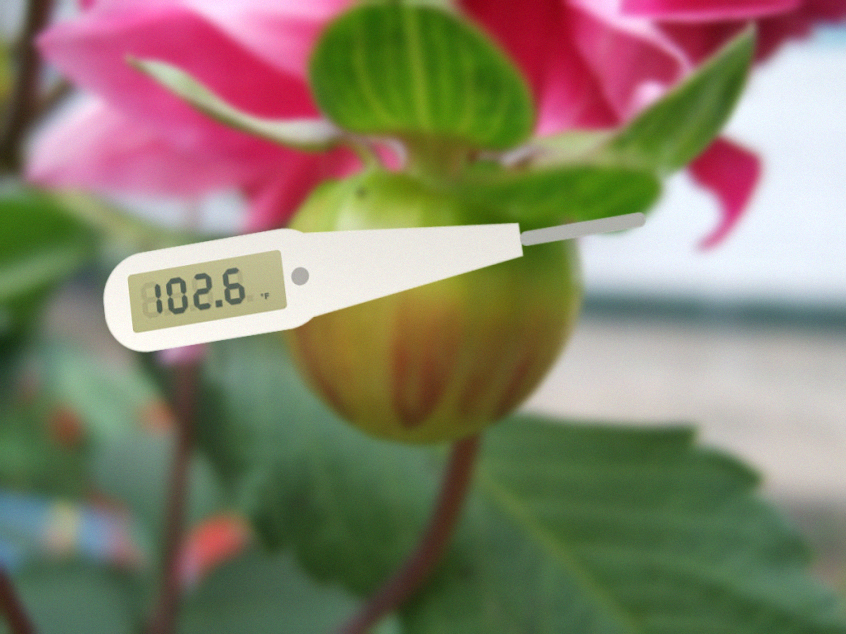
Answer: **102.6** °F
